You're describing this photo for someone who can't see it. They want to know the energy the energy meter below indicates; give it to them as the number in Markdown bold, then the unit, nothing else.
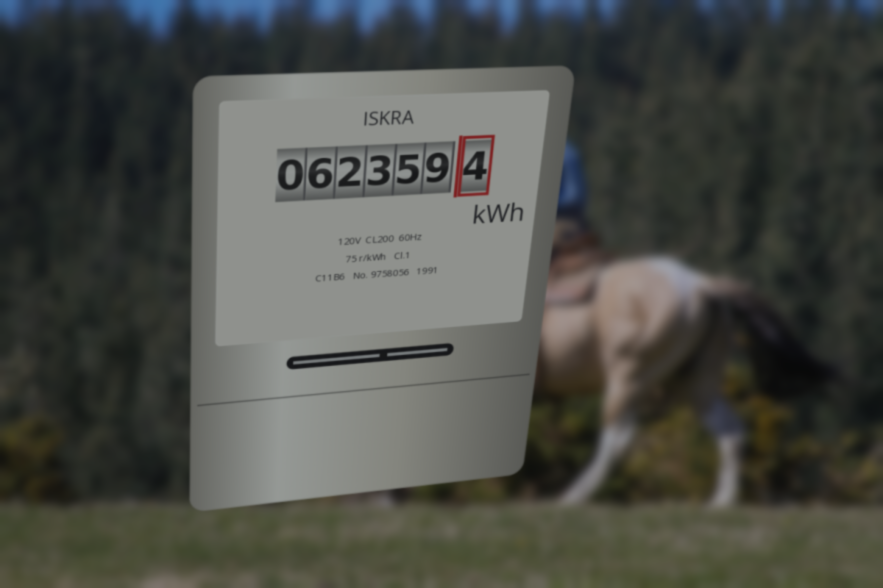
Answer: **62359.4** kWh
